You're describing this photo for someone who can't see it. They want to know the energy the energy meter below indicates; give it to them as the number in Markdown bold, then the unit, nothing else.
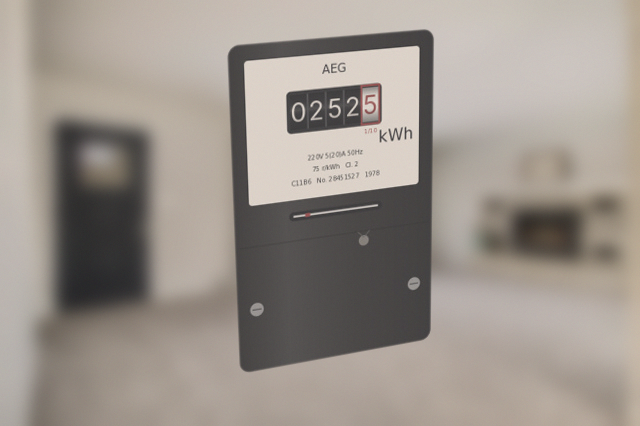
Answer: **252.5** kWh
